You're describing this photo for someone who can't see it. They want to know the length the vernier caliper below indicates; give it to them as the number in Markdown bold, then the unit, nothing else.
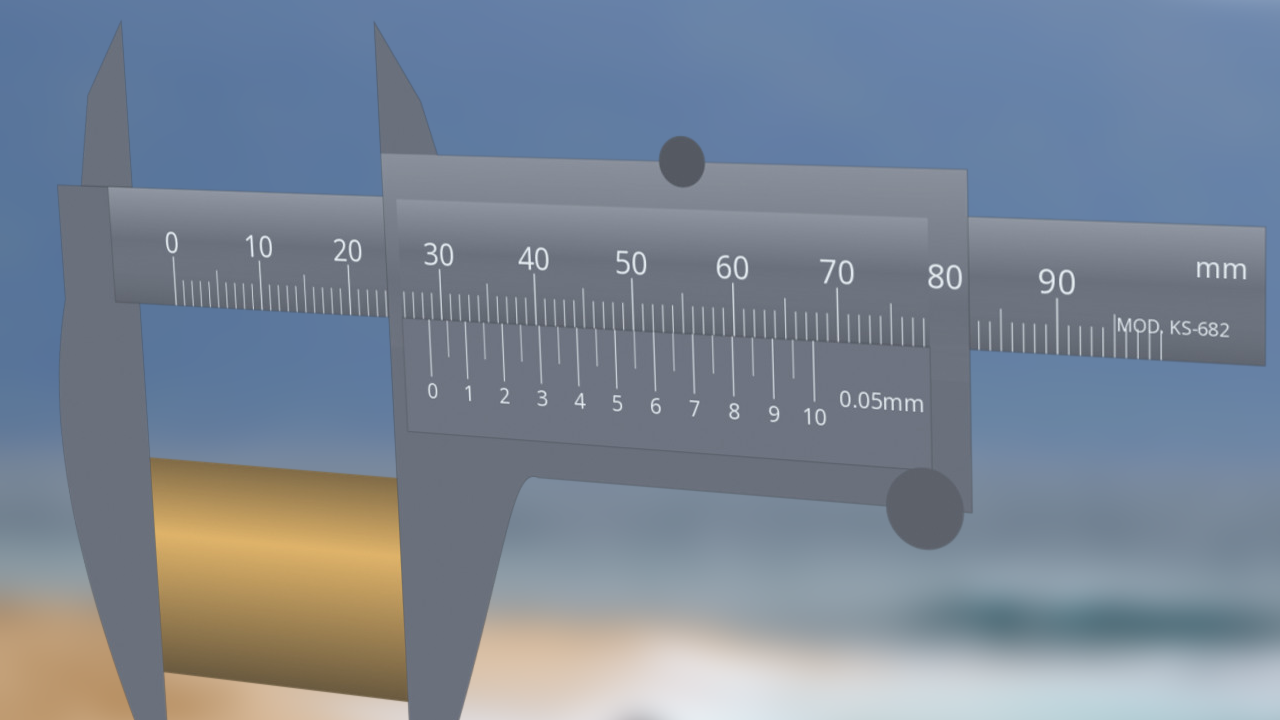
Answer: **28.6** mm
